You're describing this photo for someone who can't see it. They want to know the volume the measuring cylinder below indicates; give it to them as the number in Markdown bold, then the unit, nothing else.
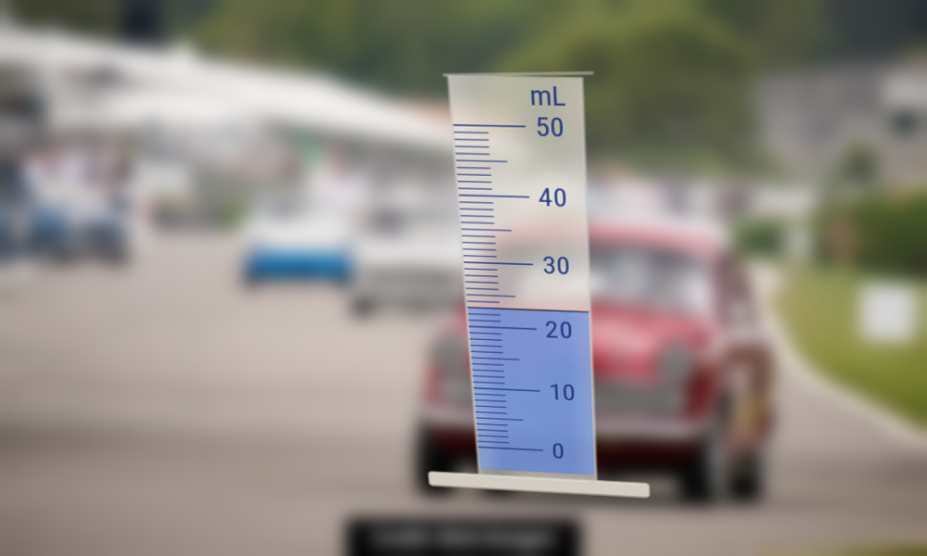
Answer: **23** mL
